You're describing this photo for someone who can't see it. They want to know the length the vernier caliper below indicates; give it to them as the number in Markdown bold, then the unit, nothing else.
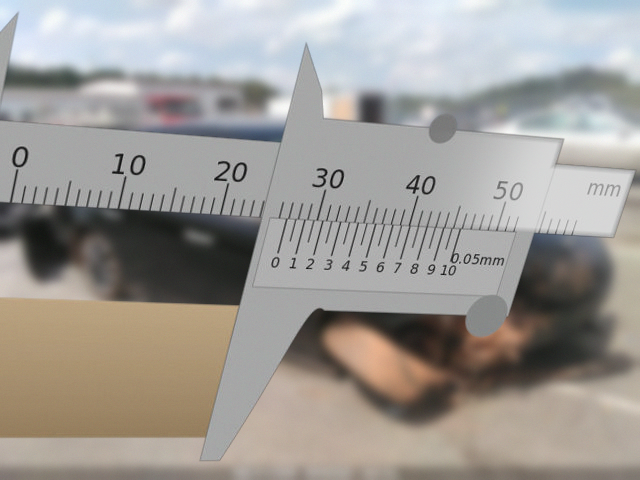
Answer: **26.8** mm
